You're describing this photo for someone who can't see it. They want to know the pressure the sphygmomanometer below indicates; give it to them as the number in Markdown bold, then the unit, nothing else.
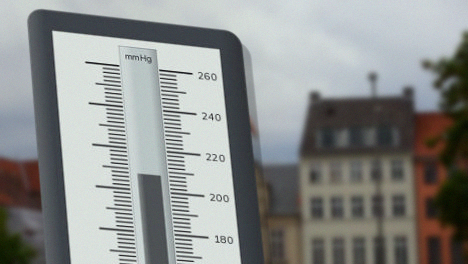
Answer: **208** mmHg
